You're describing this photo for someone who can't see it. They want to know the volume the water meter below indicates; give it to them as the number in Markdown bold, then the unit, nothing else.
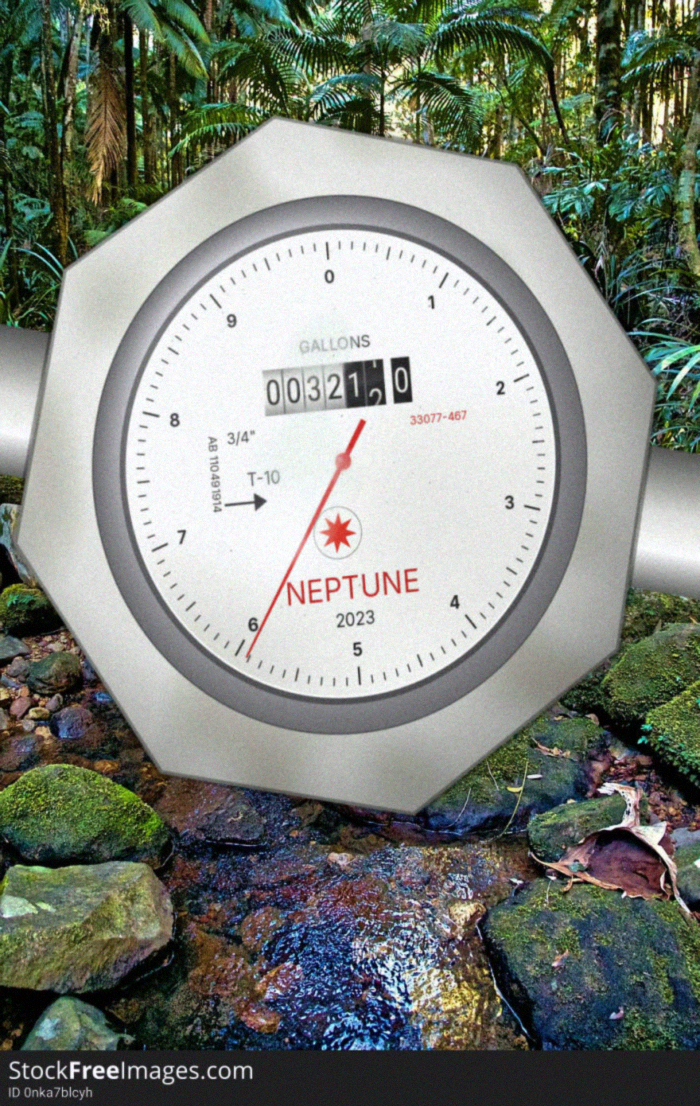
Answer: **32115.9** gal
